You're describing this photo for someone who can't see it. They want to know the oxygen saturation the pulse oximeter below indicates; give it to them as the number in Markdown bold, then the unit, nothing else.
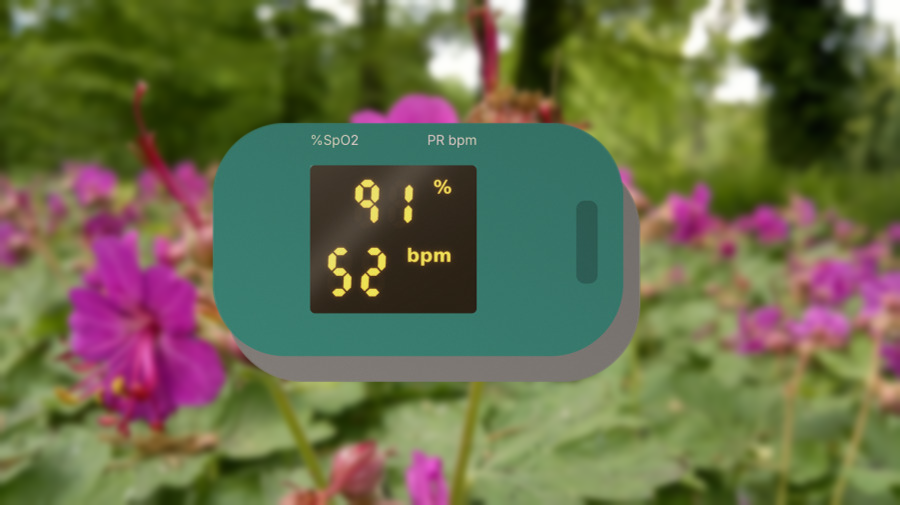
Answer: **91** %
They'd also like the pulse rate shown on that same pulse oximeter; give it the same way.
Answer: **52** bpm
